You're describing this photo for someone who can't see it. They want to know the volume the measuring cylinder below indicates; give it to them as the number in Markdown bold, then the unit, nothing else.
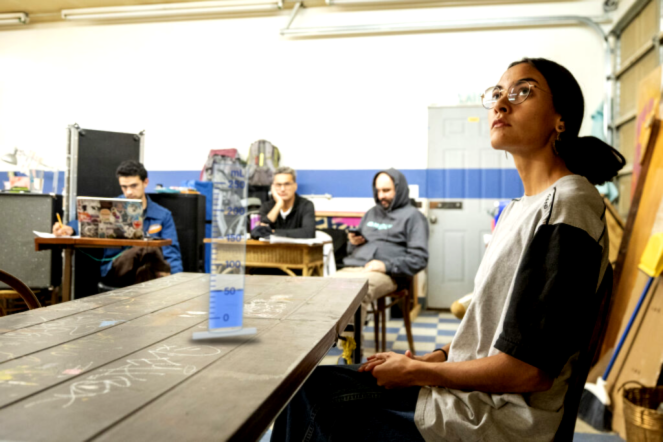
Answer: **50** mL
